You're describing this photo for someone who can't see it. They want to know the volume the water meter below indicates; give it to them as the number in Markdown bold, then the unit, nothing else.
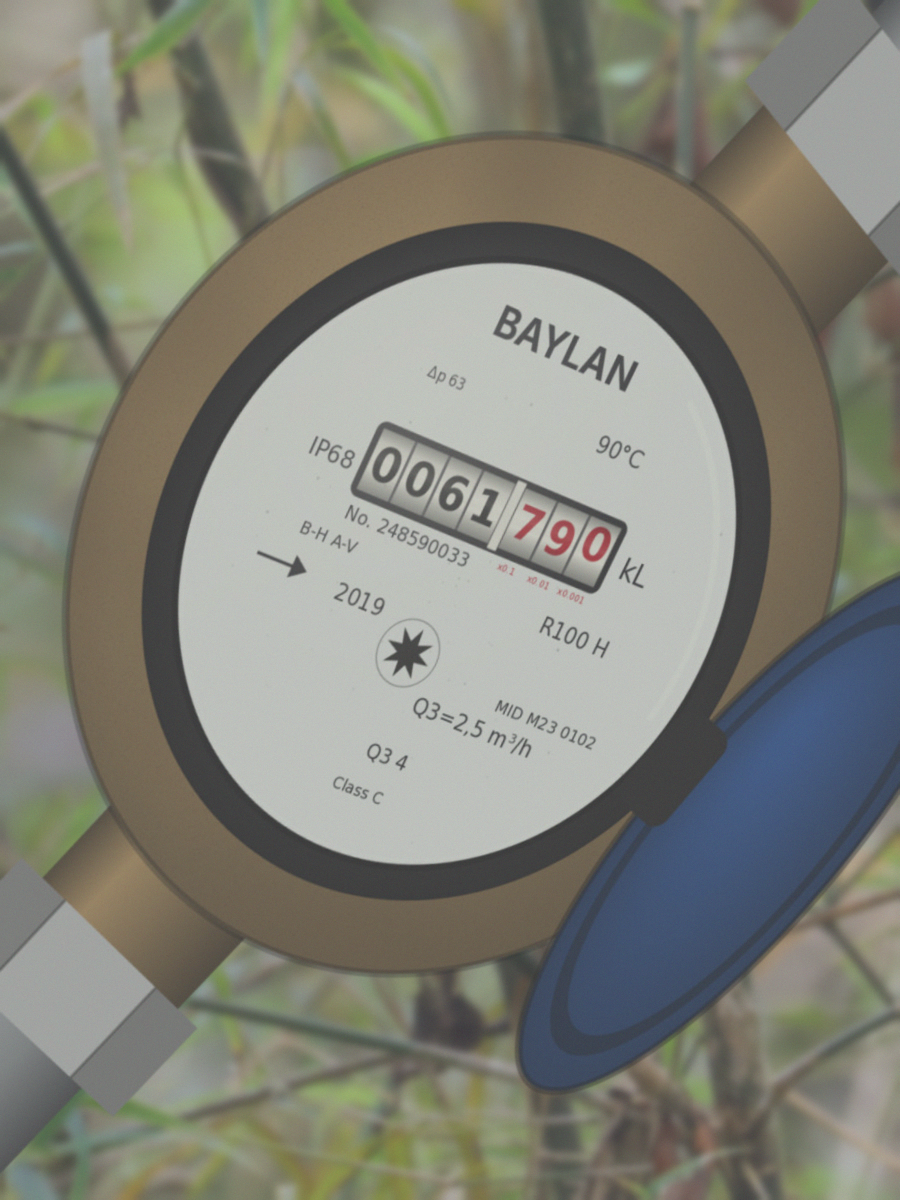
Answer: **61.790** kL
